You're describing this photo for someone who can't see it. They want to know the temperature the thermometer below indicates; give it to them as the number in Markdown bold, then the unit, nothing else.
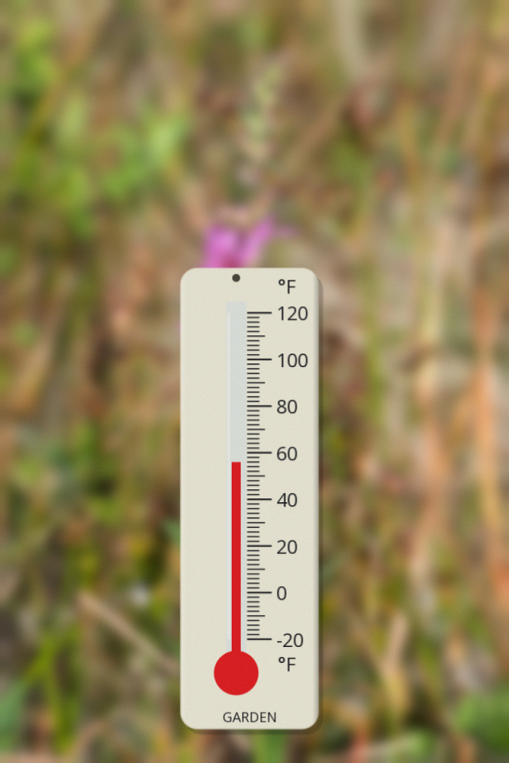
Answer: **56** °F
